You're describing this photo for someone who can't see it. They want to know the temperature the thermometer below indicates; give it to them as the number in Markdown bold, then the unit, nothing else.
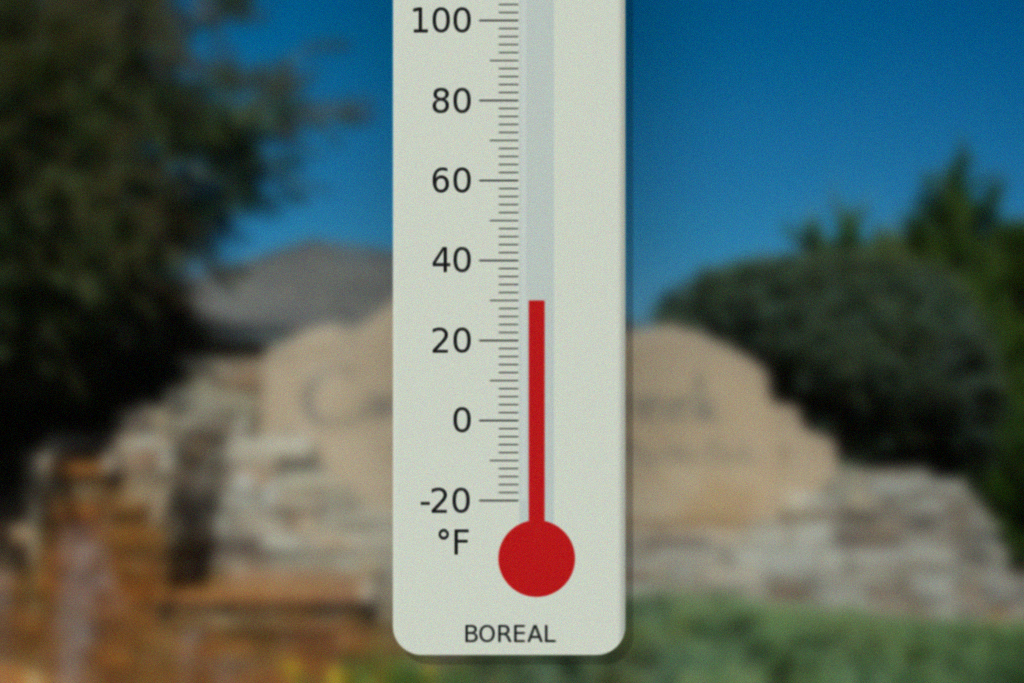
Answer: **30** °F
